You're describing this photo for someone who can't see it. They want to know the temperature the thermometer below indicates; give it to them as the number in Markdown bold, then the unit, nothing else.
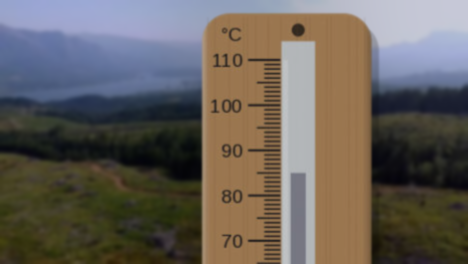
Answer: **85** °C
